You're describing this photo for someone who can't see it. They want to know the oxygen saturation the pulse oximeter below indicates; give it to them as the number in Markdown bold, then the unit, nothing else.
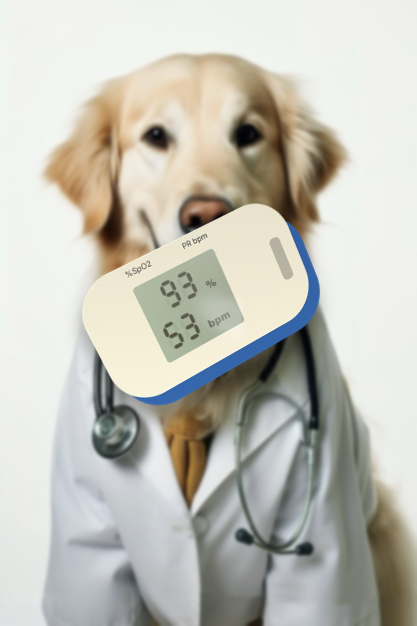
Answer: **93** %
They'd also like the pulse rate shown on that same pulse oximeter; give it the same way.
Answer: **53** bpm
